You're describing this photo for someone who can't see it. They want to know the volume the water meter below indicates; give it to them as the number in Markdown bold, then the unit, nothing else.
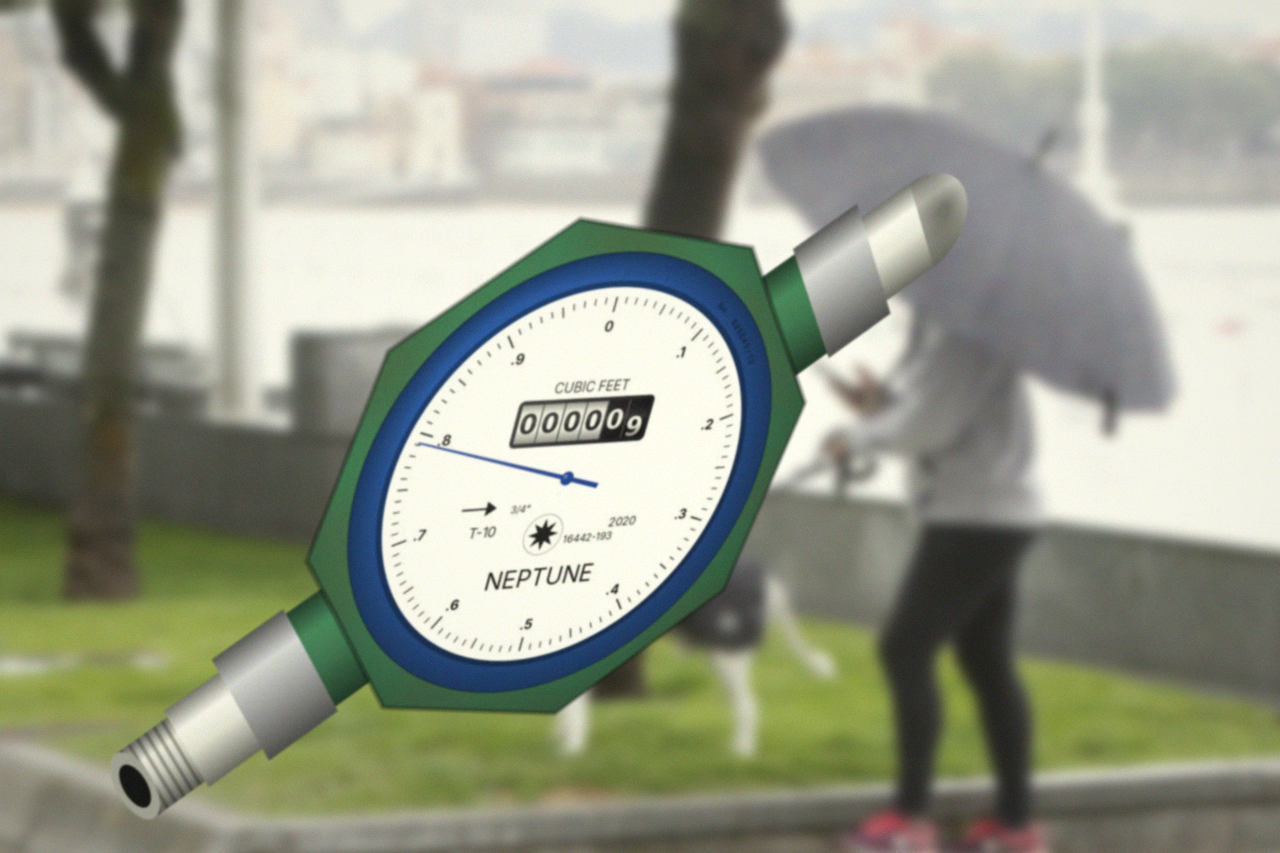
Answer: **8.79** ft³
